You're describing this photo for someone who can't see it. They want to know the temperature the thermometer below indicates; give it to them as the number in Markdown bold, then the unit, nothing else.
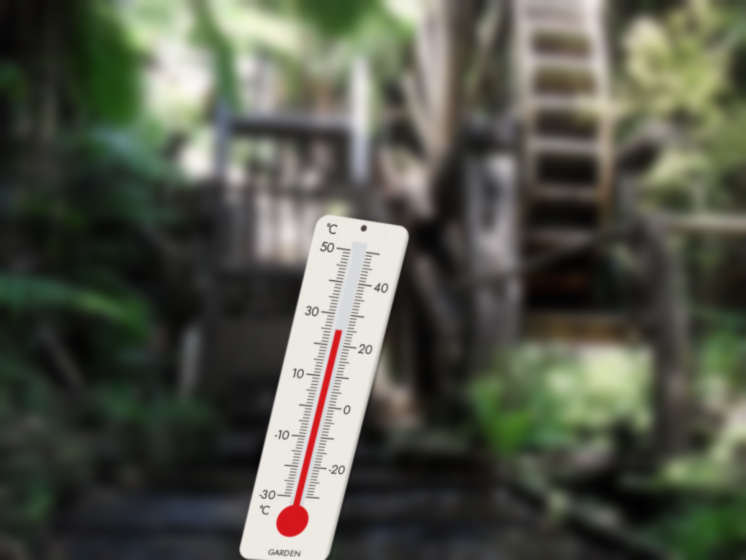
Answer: **25** °C
